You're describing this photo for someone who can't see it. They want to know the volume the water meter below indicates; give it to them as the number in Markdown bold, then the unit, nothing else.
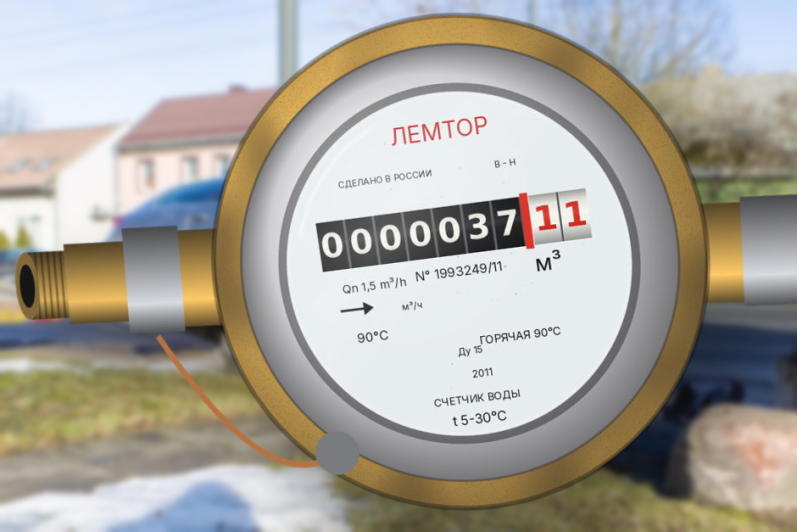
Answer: **37.11** m³
